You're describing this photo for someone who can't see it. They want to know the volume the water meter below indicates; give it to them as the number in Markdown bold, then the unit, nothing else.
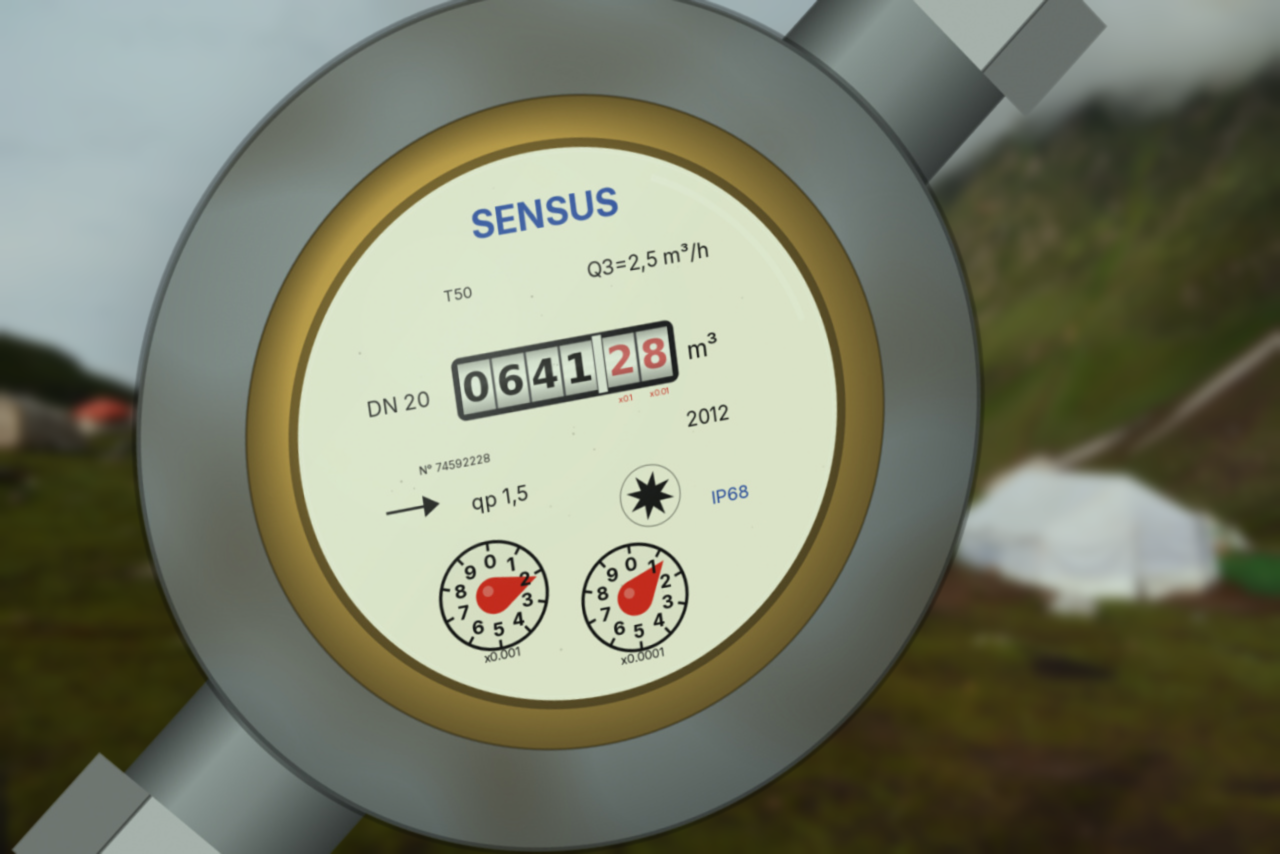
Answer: **641.2821** m³
